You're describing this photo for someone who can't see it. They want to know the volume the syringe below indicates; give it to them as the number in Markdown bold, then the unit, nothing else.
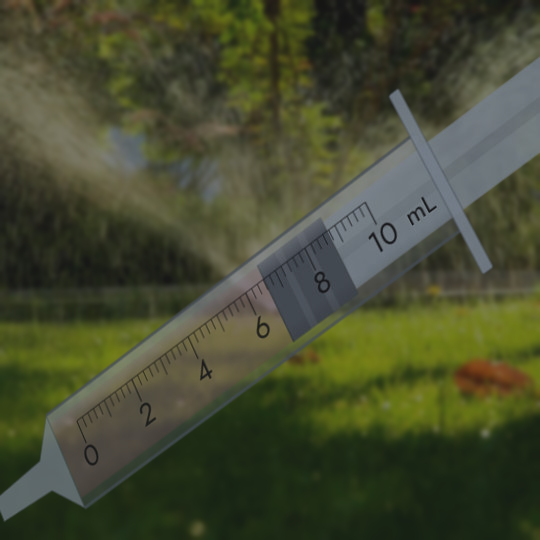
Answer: **6.6** mL
